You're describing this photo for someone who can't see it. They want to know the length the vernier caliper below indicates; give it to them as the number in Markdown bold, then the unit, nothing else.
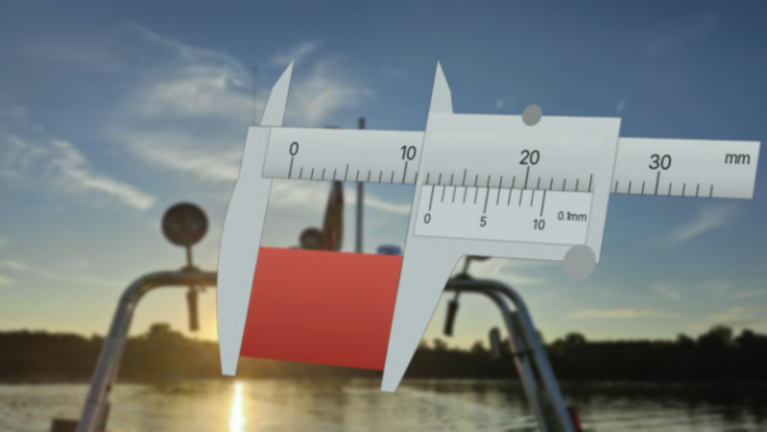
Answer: **12.6** mm
